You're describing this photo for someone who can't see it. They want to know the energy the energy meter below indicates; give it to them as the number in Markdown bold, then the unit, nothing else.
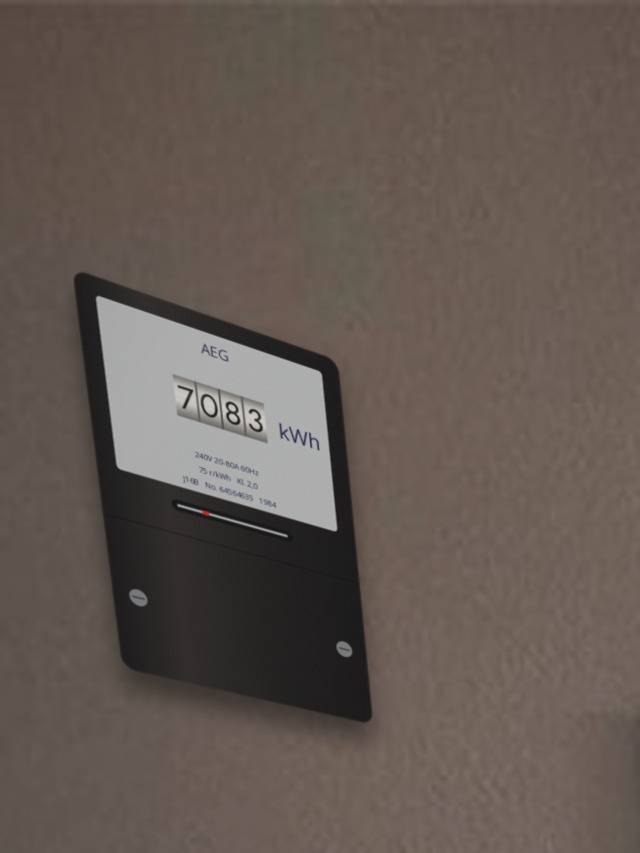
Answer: **7083** kWh
